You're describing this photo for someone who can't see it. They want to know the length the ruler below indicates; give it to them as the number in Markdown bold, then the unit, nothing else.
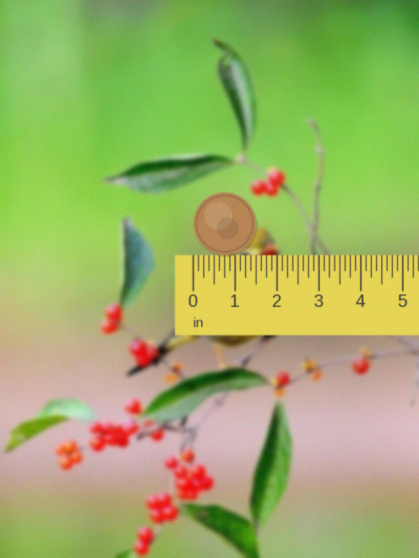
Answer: **1.5** in
